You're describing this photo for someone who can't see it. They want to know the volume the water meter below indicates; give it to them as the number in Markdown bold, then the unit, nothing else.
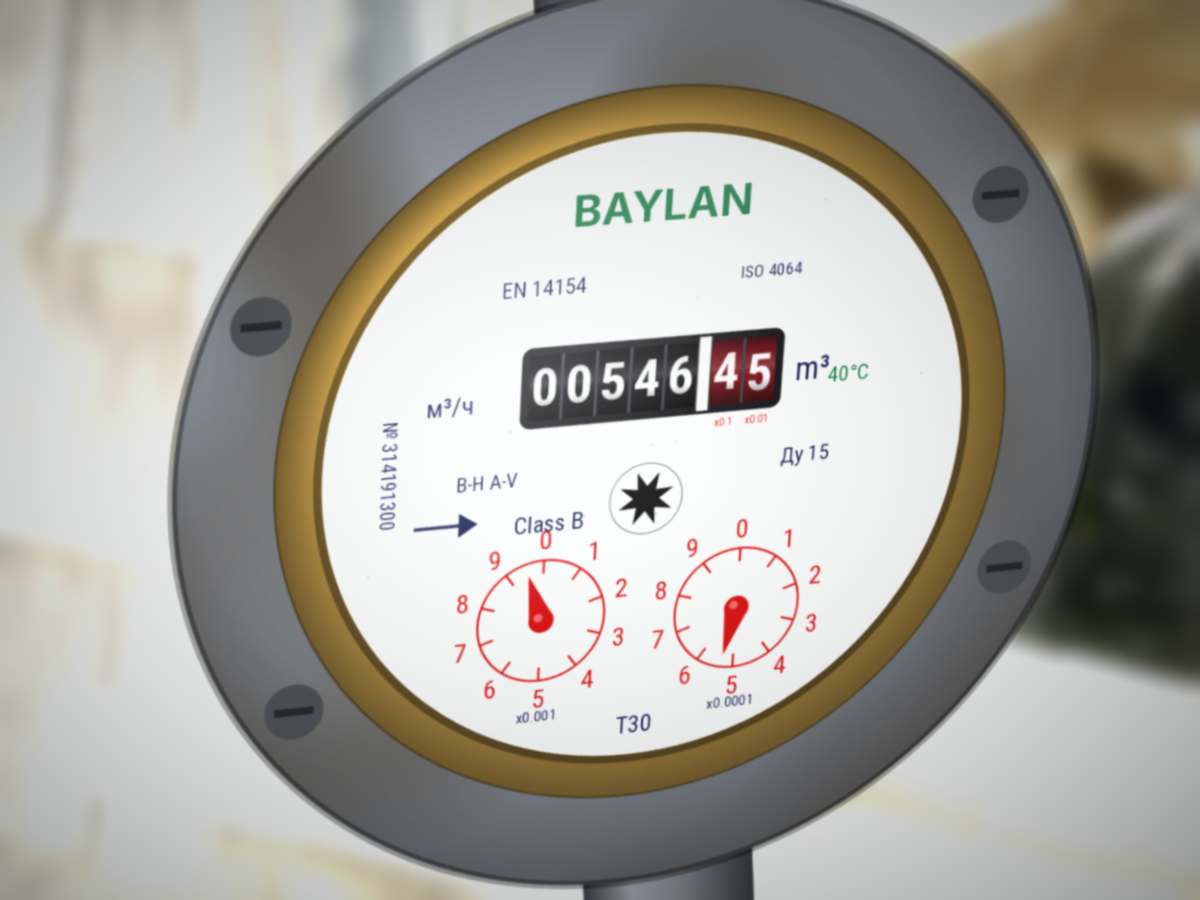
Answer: **546.4495** m³
